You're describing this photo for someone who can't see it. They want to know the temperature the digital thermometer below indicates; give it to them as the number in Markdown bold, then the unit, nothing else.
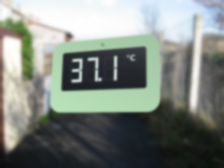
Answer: **37.1** °C
